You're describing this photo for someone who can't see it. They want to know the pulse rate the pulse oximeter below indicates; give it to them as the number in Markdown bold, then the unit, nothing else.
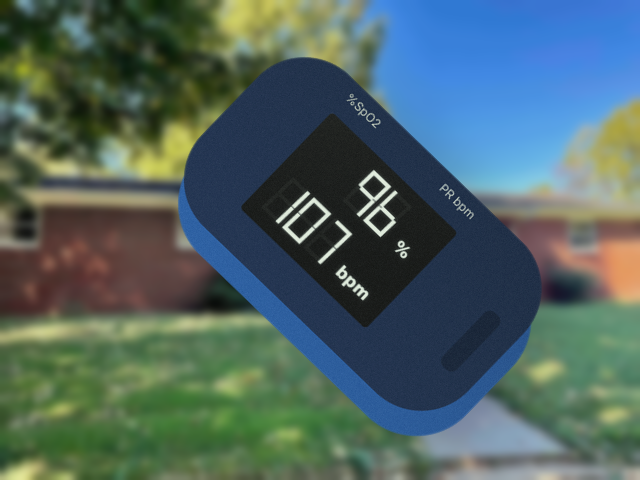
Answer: **107** bpm
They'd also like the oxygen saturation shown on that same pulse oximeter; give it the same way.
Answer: **96** %
